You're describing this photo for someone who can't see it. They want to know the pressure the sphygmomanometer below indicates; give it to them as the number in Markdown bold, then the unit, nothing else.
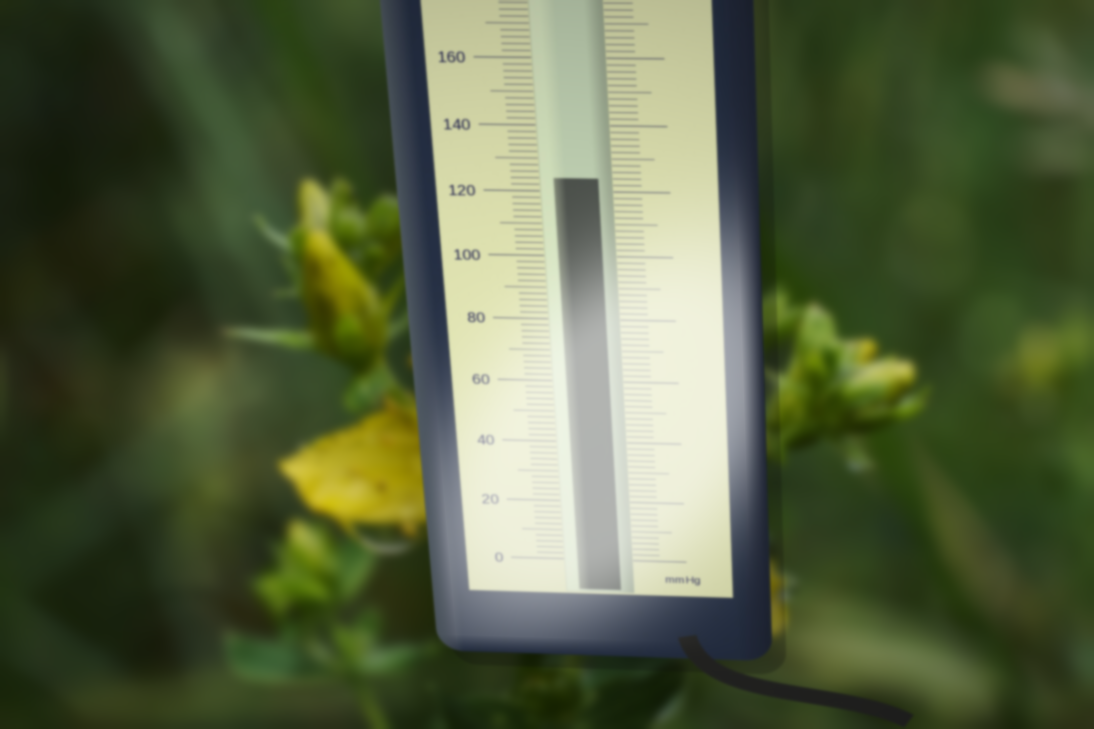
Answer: **124** mmHg
